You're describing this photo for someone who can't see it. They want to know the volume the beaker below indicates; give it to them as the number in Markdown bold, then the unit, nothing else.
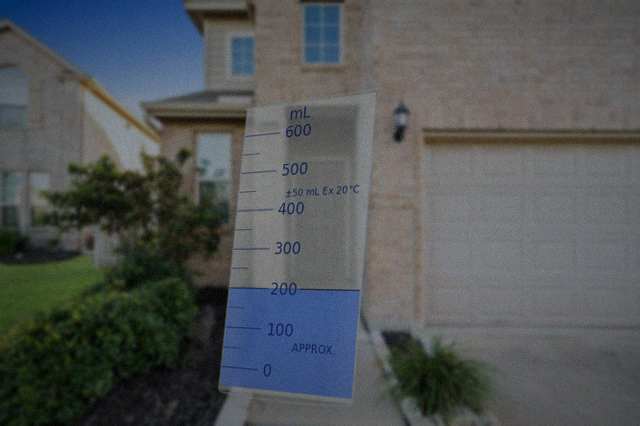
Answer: **200** mL
